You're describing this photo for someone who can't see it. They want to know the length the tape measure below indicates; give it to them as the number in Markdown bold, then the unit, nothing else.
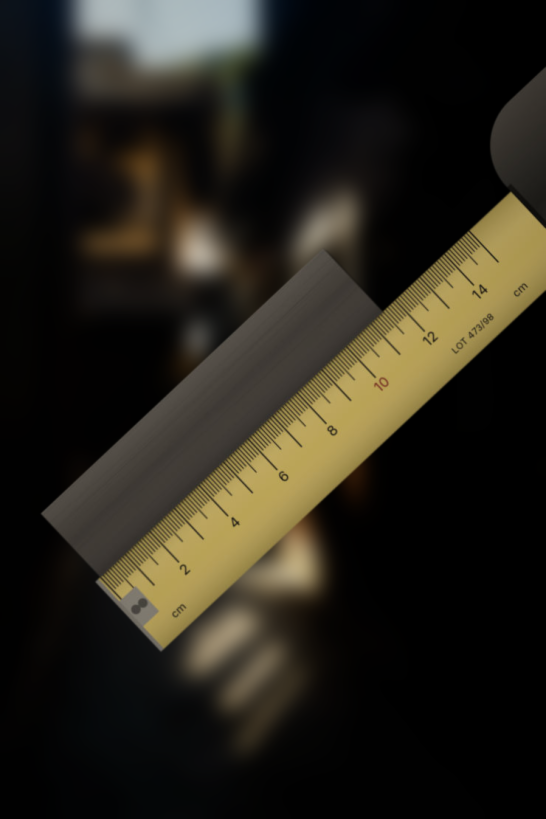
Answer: **11.5** cm
